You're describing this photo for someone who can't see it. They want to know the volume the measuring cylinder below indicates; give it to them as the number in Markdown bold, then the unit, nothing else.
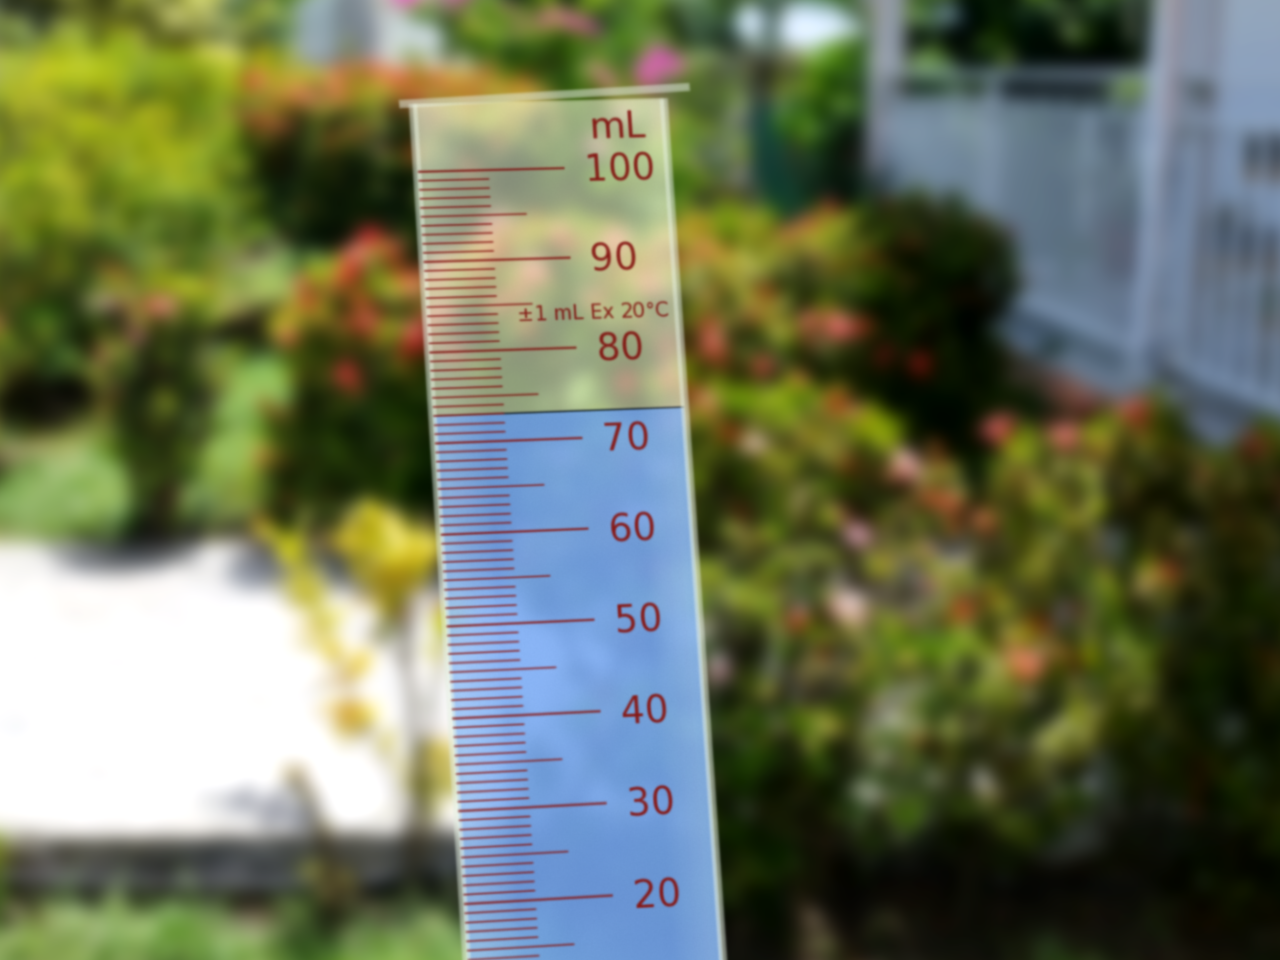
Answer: **73** mL
